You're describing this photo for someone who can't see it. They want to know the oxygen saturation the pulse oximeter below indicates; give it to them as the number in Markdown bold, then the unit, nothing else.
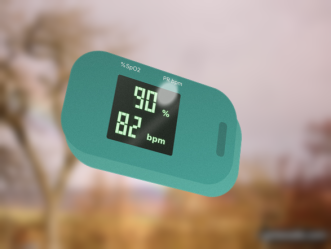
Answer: **90** %
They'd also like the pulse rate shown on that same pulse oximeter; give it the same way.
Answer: **82** bpm
